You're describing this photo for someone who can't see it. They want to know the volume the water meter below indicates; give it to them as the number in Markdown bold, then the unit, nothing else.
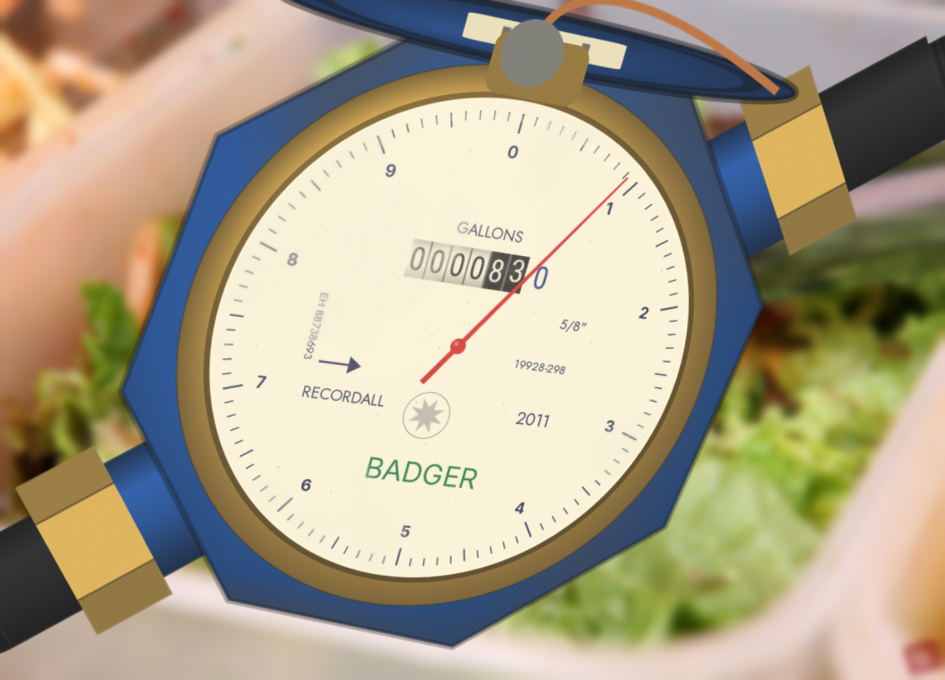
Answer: **830.9** gal
